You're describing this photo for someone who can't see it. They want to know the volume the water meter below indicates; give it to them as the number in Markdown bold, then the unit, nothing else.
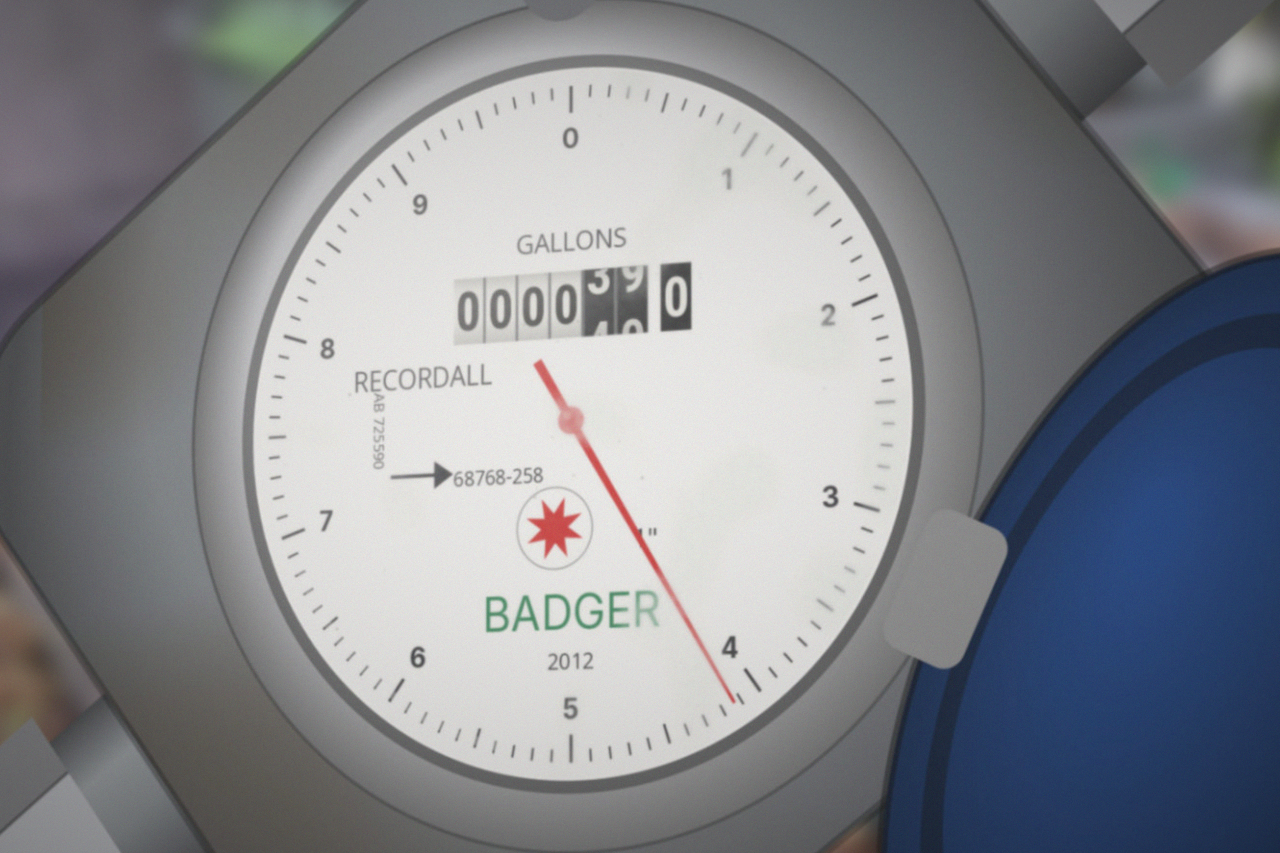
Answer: **394.1** gal
